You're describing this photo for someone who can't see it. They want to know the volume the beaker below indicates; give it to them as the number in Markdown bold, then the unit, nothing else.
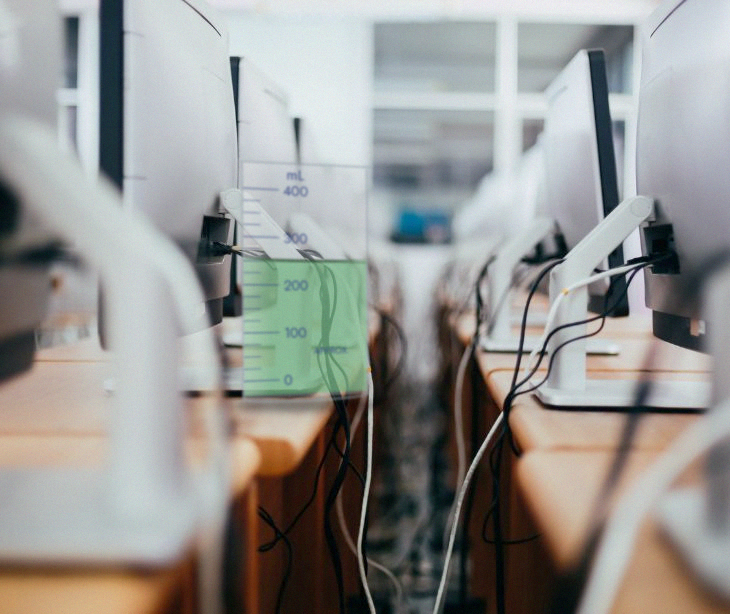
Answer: **250** mL
